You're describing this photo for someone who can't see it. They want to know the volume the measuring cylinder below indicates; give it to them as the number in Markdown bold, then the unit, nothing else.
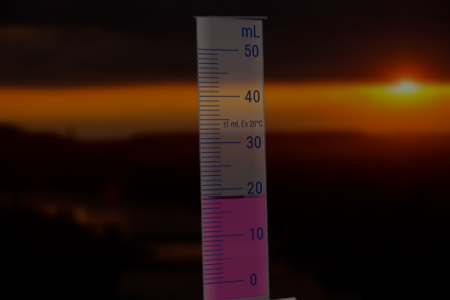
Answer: **18** mL
